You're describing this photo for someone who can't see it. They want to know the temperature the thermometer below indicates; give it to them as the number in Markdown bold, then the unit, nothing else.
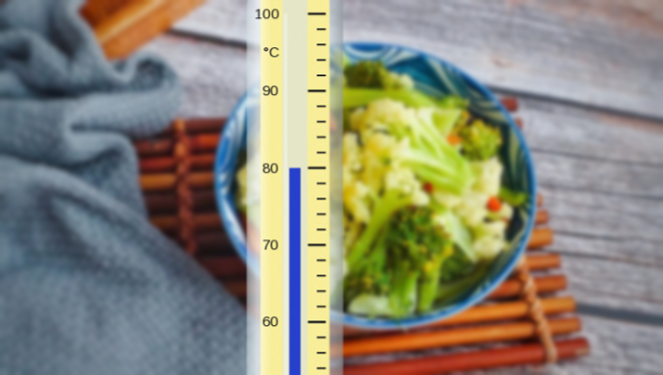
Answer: **80** °C
